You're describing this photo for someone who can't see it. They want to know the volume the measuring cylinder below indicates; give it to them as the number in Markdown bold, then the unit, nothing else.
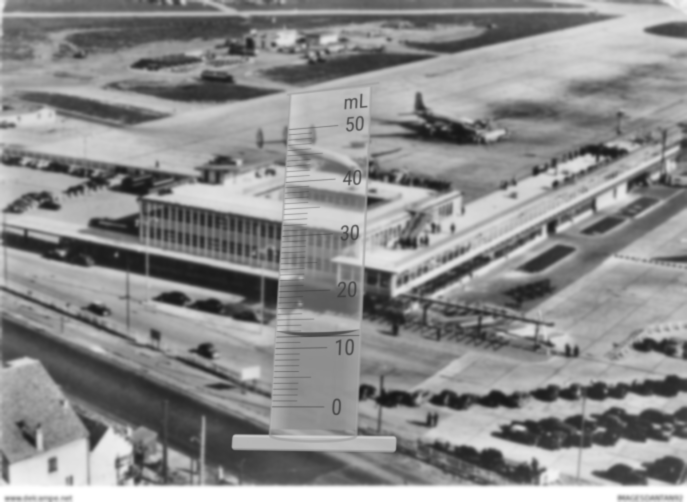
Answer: **12** mL
